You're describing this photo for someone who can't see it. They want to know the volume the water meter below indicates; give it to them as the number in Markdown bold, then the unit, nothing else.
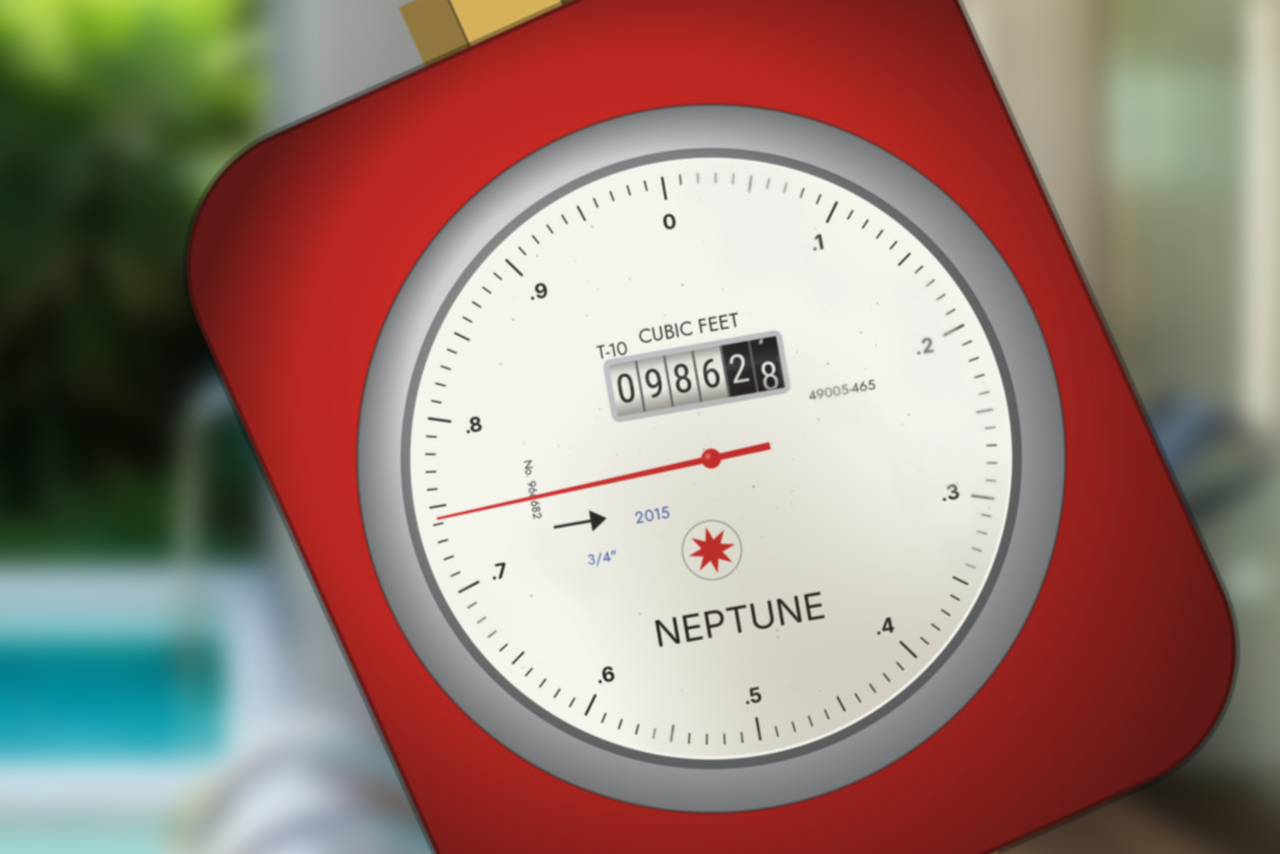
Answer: **98627.74** ft³
